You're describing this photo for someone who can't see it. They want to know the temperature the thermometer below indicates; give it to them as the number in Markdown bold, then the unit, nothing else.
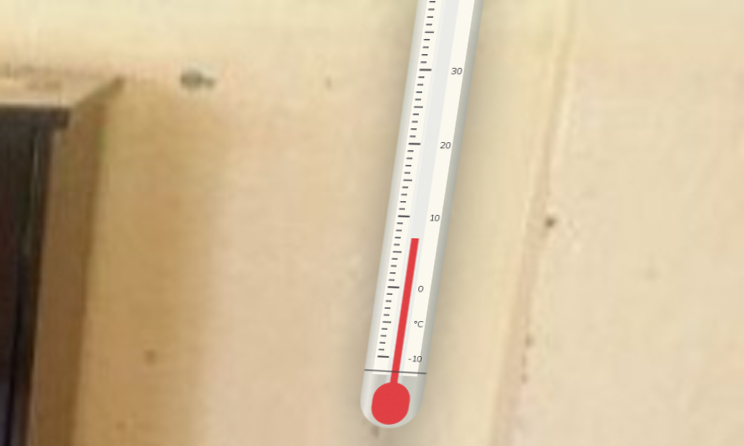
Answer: **7** °C
